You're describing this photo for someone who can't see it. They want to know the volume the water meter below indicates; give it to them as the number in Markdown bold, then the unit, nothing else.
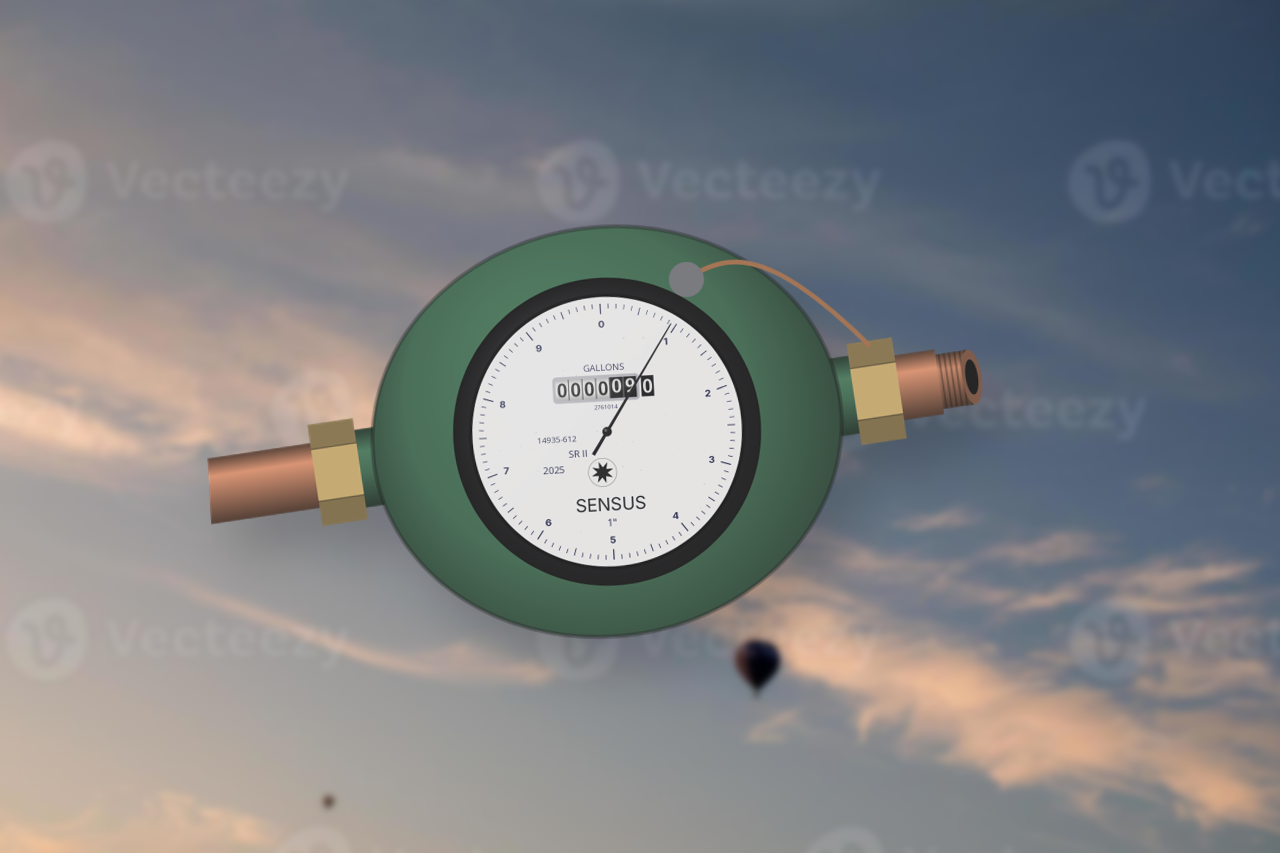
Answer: **90.9** gal
